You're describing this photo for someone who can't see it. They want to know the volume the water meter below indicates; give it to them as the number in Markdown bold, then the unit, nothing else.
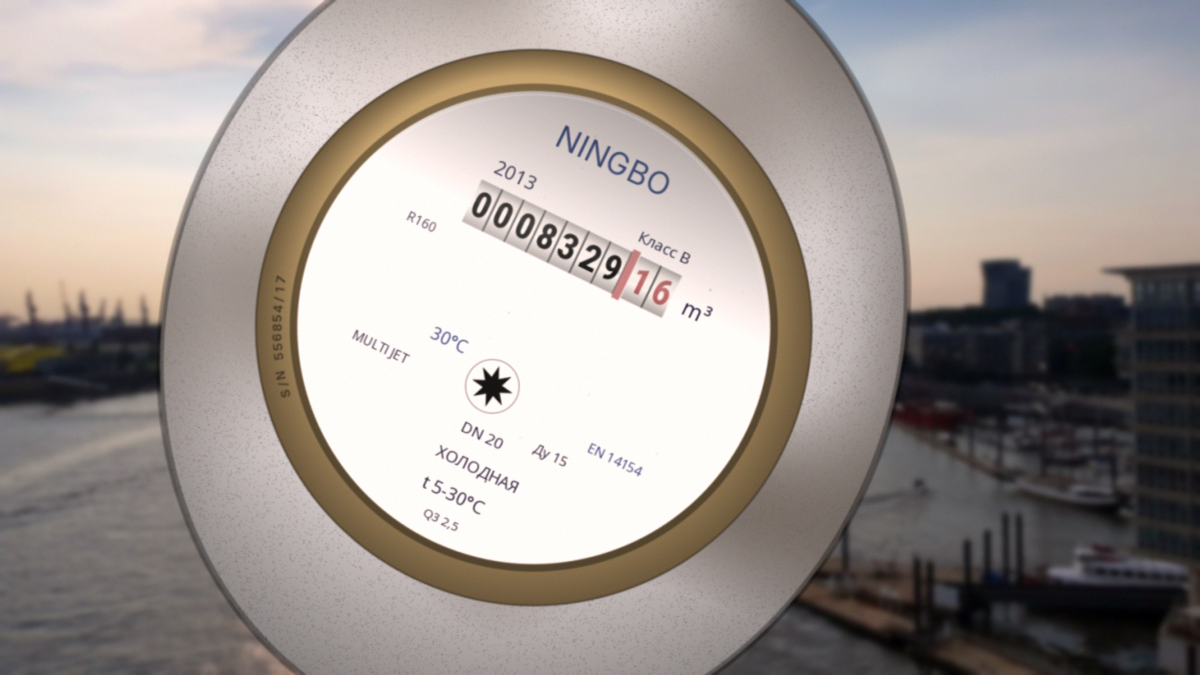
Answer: **8329.16** m³
